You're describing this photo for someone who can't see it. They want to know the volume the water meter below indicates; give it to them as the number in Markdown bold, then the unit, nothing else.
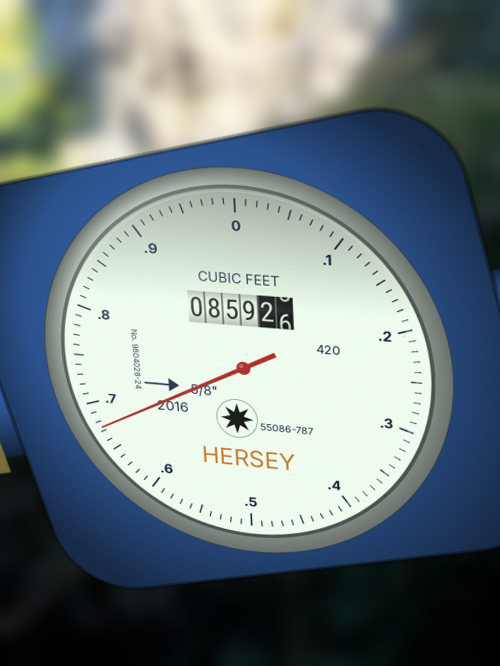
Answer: **85925.67** ft³
